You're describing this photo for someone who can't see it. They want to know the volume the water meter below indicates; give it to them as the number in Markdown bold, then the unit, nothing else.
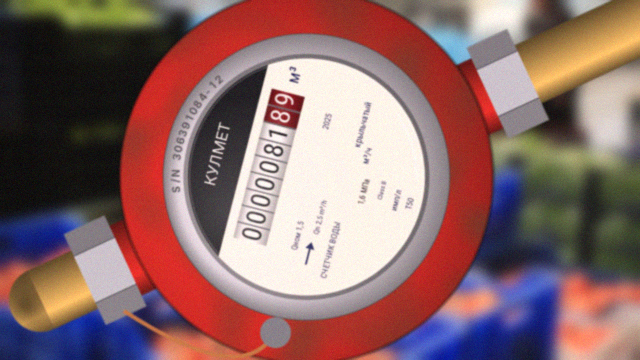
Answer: **81.89** m³
